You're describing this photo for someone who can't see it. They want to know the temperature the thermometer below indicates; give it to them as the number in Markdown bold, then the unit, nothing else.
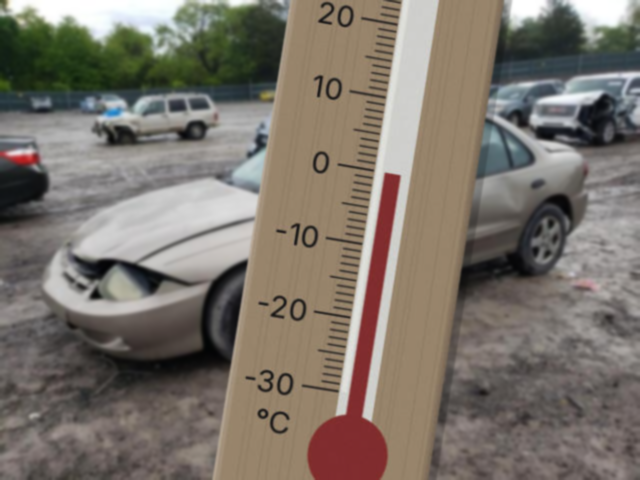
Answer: **0** °C
